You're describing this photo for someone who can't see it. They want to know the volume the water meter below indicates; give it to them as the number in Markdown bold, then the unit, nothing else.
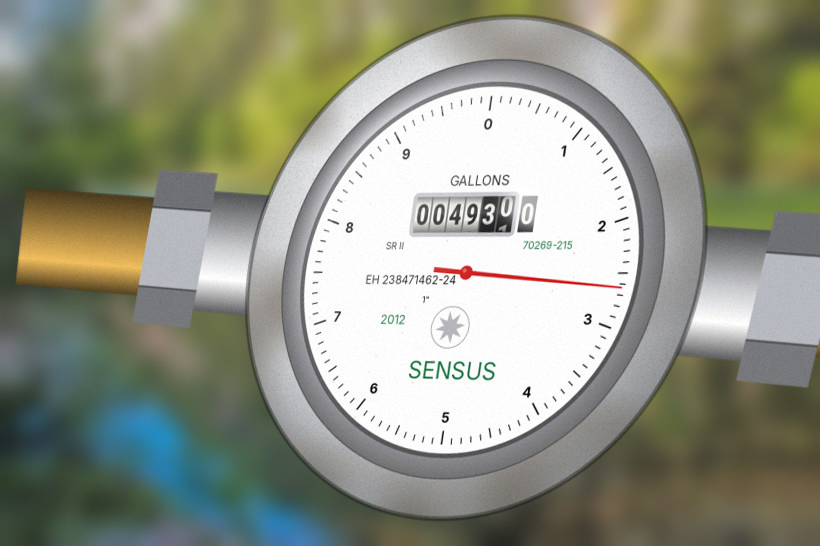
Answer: **49302.6** gal
